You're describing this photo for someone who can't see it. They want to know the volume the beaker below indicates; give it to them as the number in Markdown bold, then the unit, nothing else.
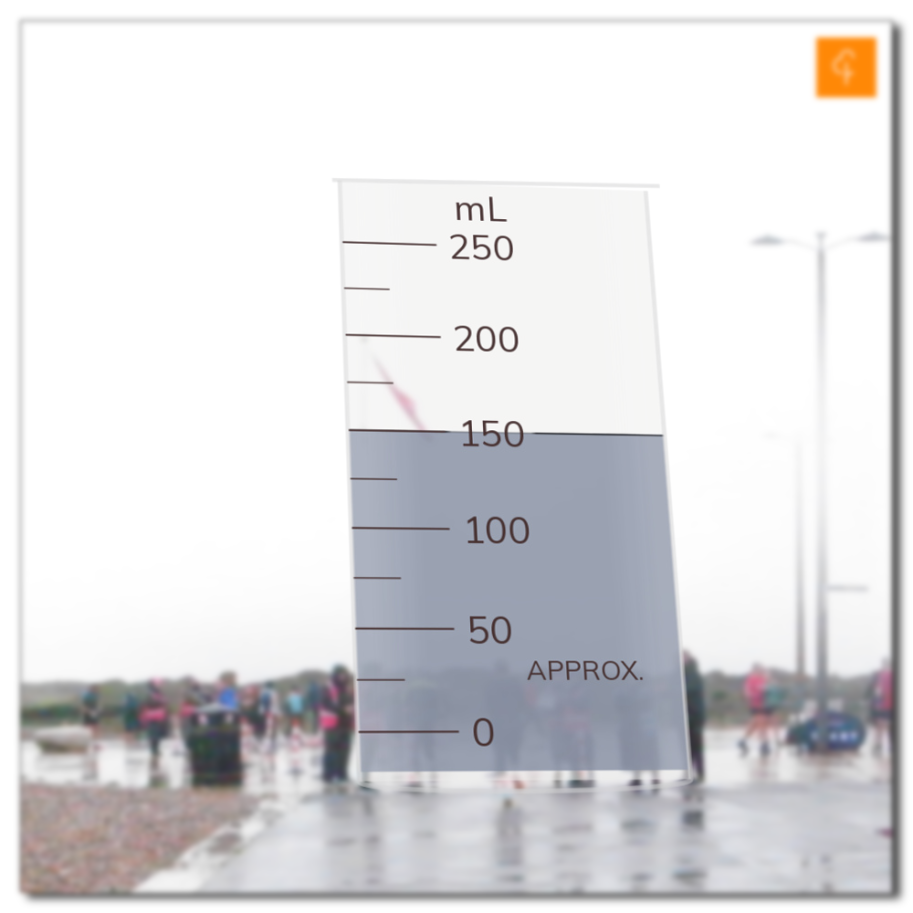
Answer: **150** mL
